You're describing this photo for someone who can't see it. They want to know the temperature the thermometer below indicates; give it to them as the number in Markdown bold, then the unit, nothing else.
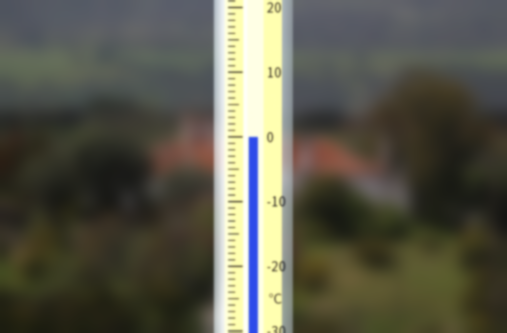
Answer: **0** °C
